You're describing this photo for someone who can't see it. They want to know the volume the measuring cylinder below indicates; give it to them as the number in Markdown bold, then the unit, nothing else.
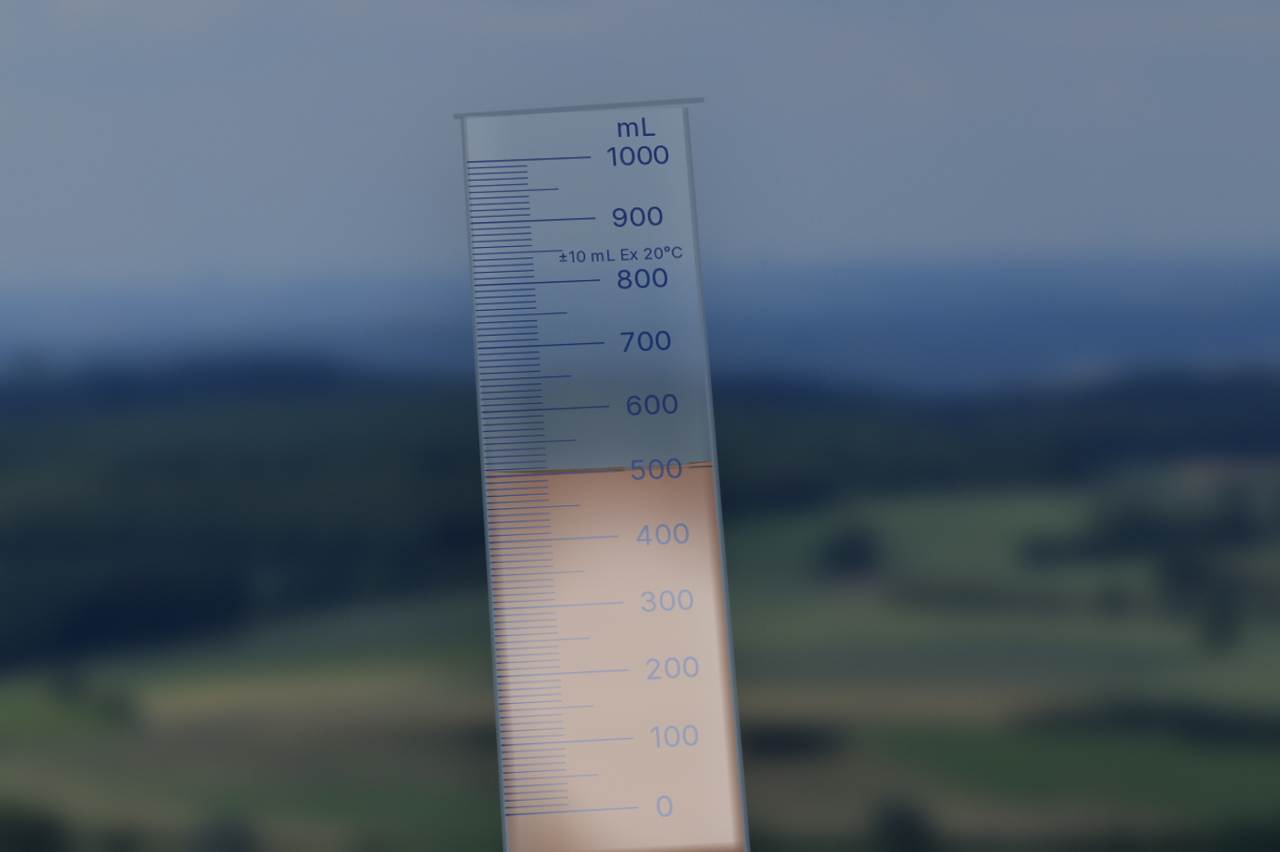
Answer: **500** mL
